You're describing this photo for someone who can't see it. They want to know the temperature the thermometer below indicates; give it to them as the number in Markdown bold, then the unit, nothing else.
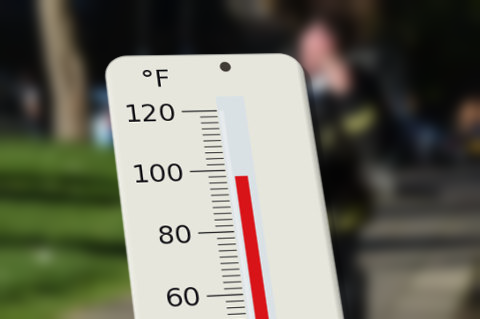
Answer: **98** °F
